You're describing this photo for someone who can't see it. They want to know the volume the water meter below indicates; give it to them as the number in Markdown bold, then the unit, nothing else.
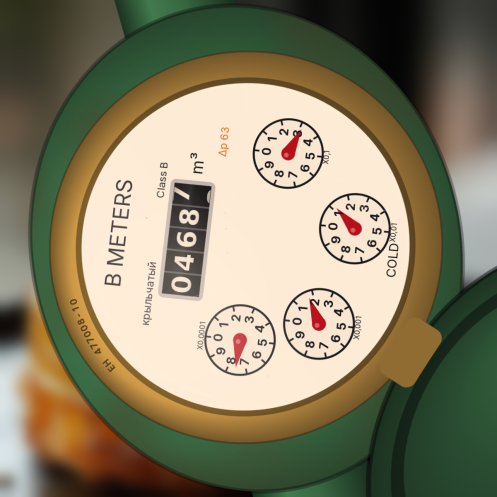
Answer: **4687.3117** m³
